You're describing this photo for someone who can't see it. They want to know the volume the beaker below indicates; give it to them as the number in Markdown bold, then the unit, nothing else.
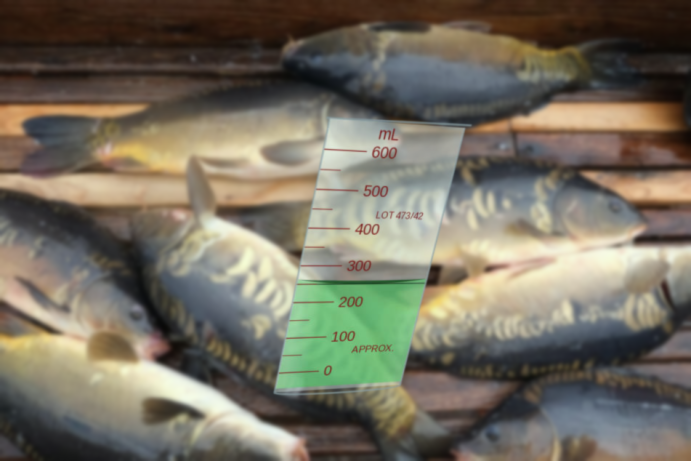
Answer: **250** mL
